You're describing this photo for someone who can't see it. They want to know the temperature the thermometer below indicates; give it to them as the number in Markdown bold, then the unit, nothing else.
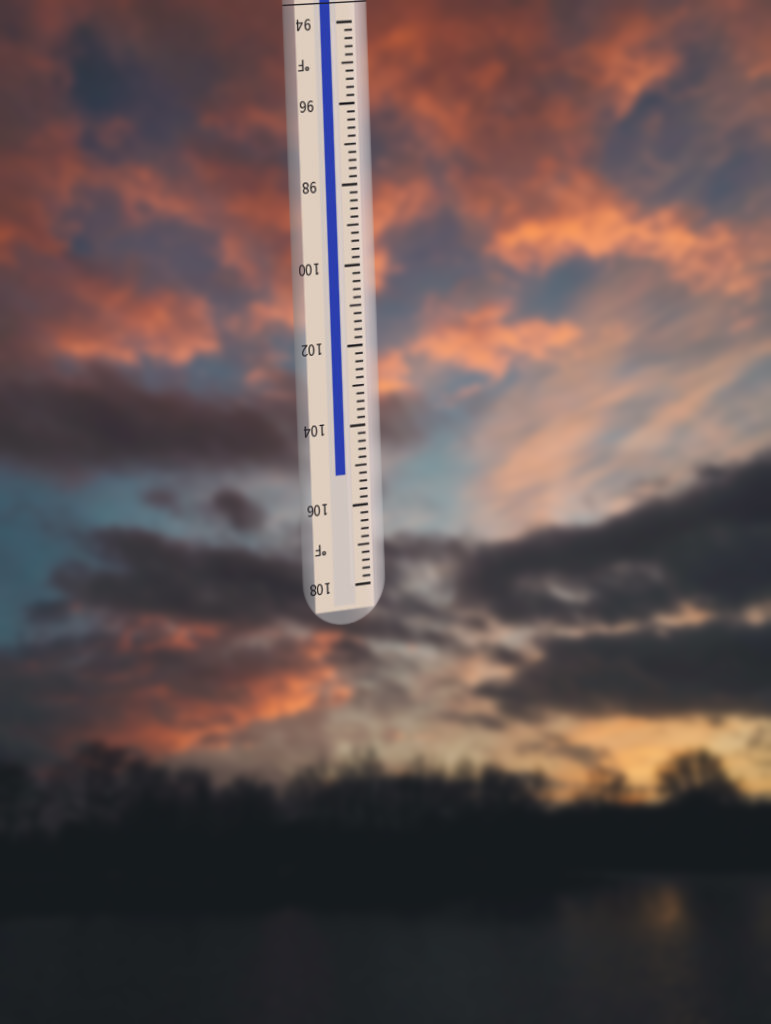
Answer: **105.2** °F
